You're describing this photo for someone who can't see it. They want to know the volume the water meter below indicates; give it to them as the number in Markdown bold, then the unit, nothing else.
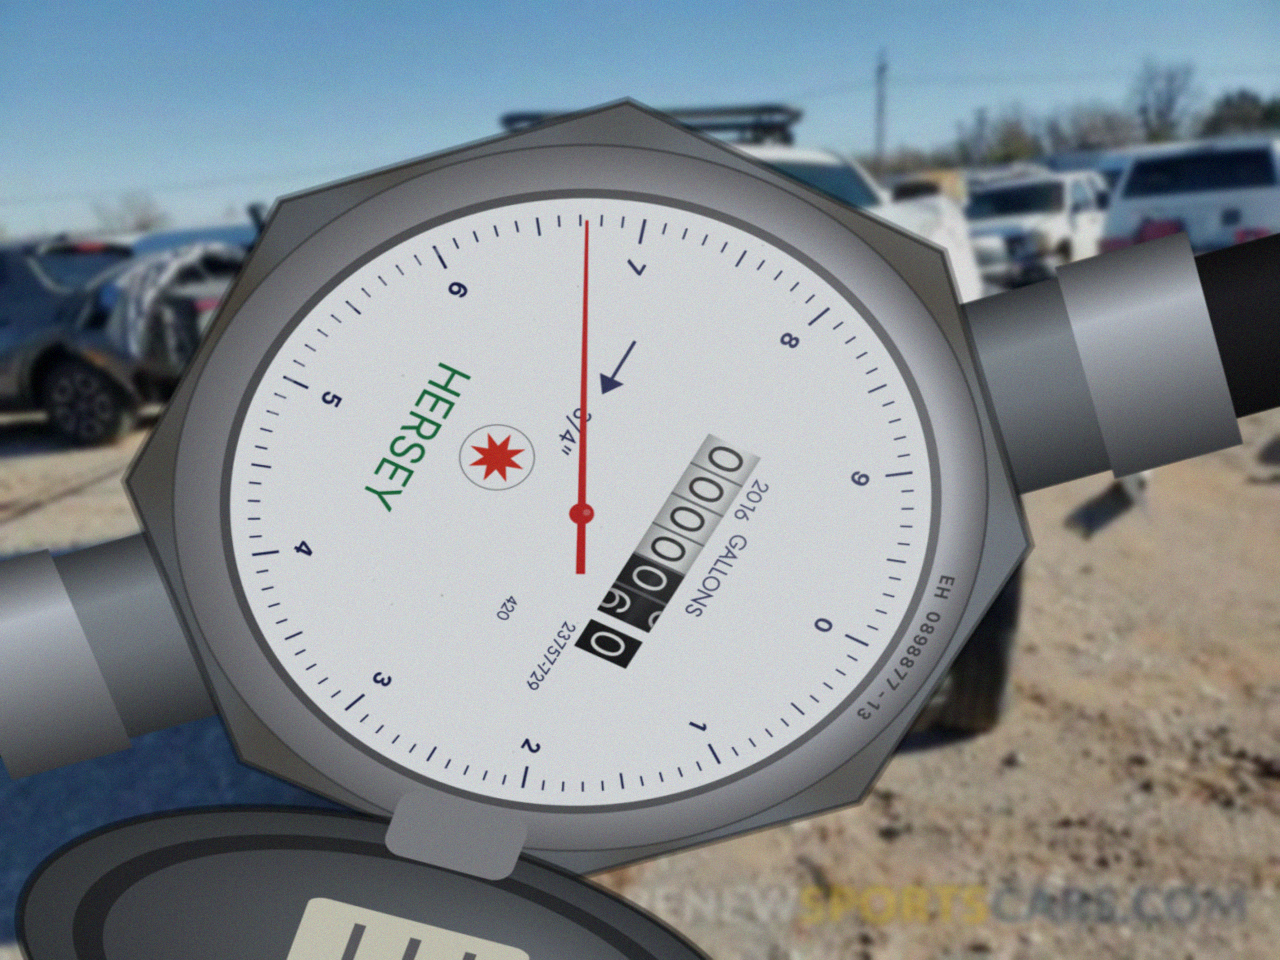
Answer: **56.7** gal
